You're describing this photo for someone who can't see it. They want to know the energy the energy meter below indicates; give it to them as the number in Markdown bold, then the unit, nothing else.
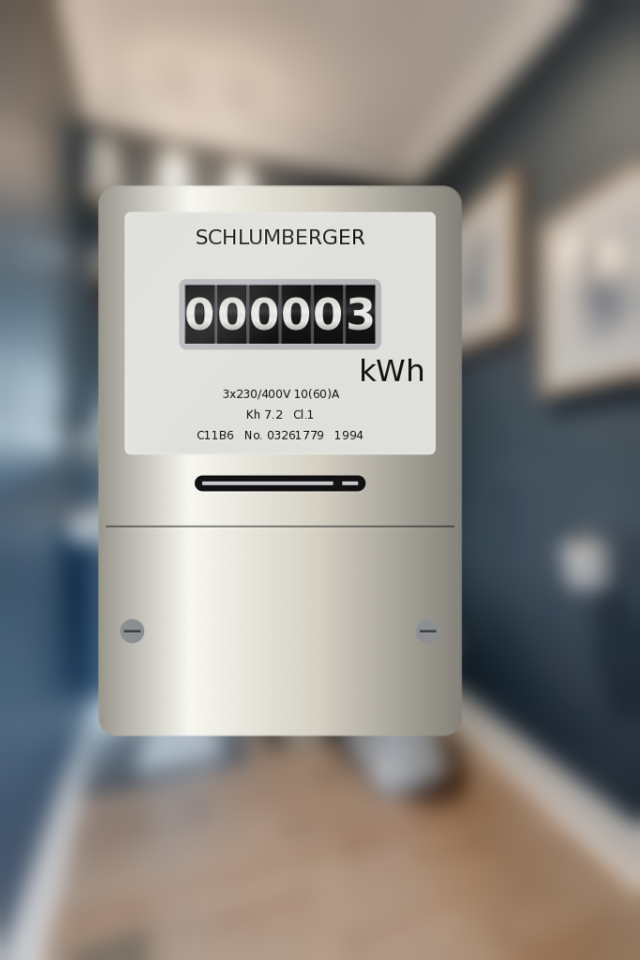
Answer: **3** kWh
